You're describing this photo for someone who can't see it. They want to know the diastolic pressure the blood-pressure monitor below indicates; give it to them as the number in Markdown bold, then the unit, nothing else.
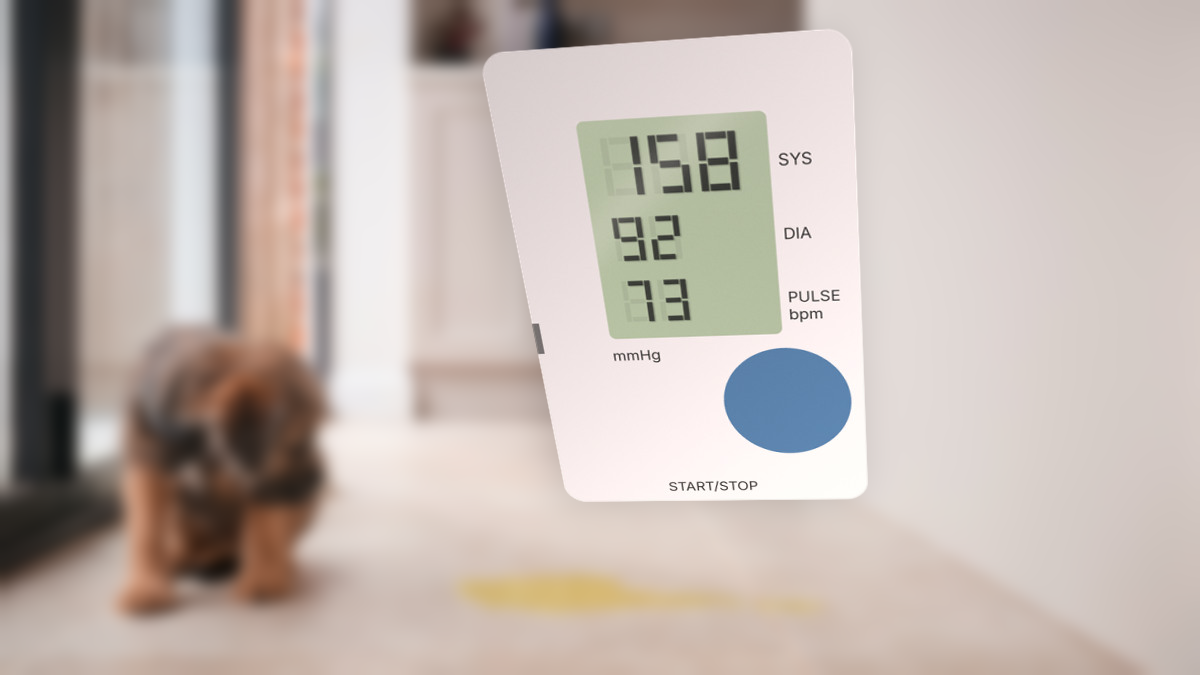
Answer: **92** mmHg
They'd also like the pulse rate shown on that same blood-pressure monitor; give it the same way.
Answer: **73** bpm
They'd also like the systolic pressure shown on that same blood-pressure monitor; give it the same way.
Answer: **158** mmHg
